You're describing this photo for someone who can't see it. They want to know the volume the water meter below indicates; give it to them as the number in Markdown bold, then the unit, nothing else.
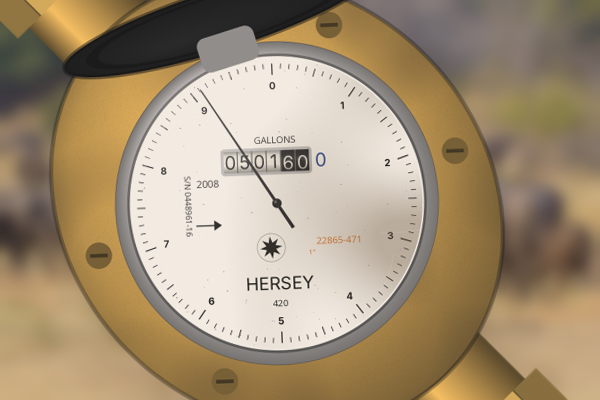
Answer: **501599.1** gal
